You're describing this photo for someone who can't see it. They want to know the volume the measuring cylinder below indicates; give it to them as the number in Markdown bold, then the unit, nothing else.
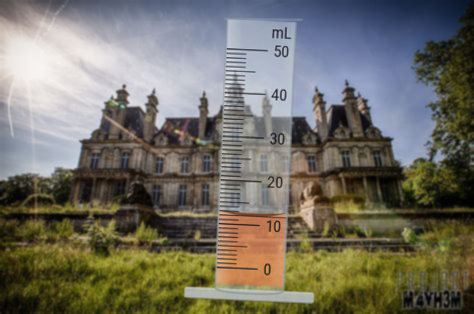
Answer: **12** mL
